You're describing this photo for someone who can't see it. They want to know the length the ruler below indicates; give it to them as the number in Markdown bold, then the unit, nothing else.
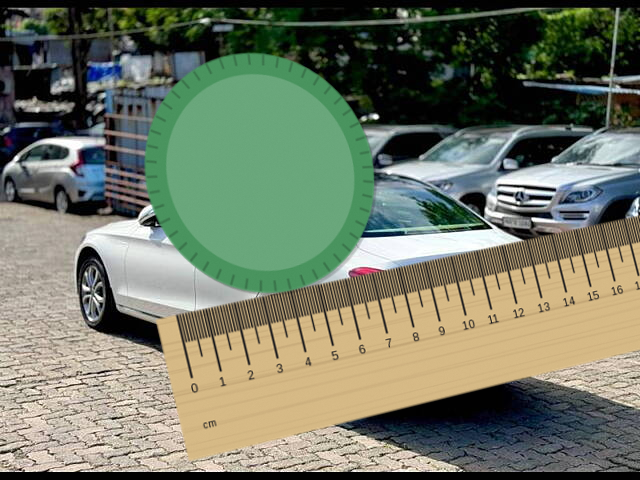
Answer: **8** cm
